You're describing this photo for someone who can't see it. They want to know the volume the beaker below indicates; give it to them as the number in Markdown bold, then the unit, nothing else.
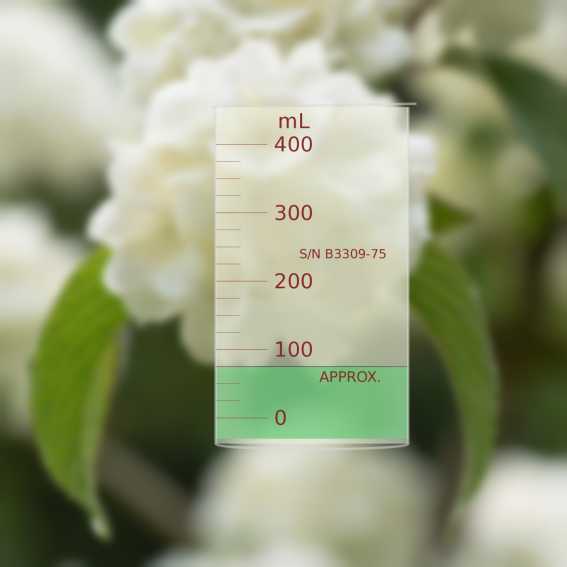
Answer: **75** mL
